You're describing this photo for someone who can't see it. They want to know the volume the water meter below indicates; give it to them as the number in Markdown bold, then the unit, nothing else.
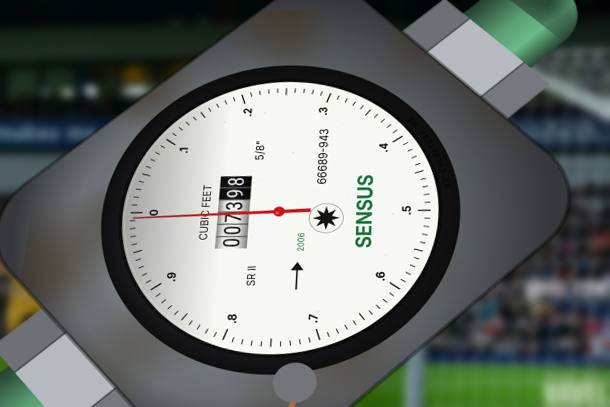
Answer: **7397.99** ft³
